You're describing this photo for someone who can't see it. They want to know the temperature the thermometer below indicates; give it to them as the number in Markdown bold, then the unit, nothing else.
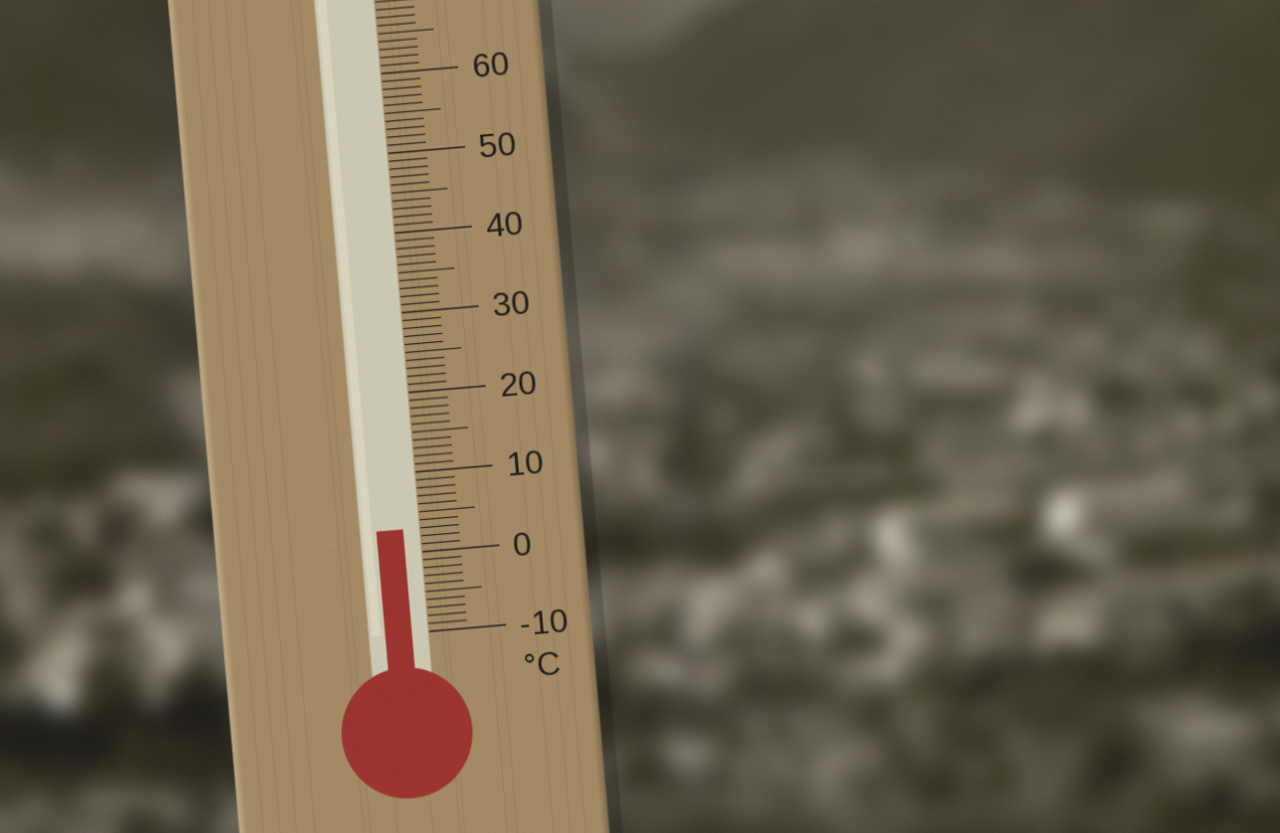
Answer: **3** °C
